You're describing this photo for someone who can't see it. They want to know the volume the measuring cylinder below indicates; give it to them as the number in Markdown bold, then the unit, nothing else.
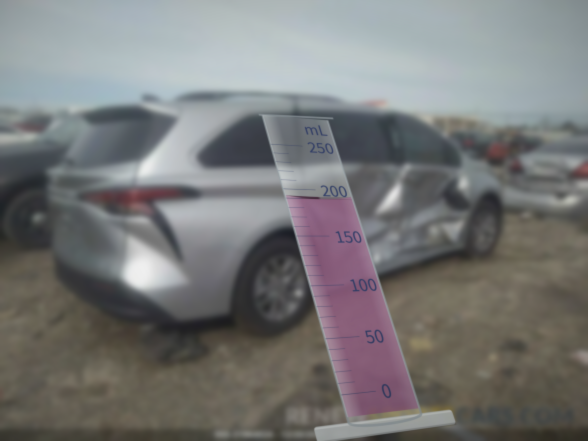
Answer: **190** mL
